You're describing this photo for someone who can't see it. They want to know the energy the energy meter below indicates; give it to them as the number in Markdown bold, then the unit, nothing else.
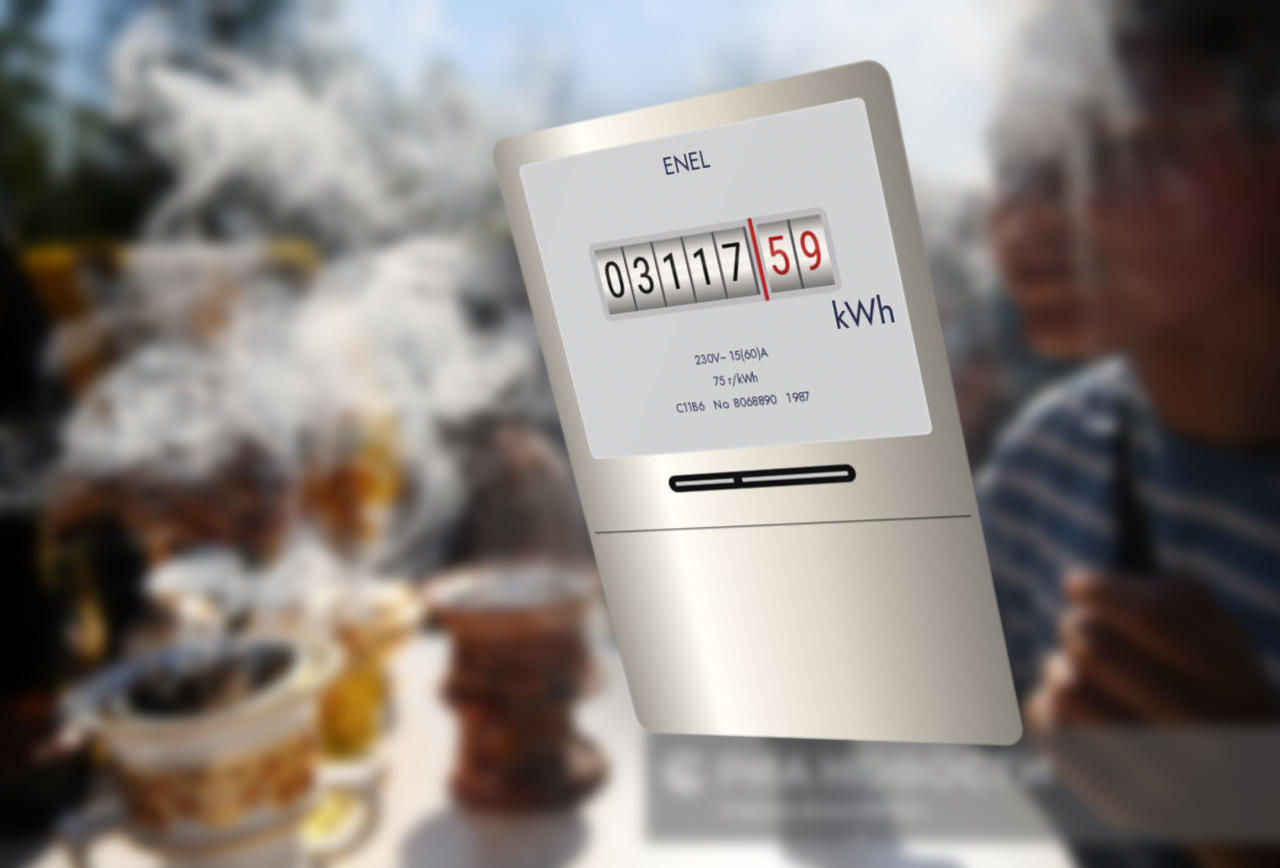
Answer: **3117.59** kWh
